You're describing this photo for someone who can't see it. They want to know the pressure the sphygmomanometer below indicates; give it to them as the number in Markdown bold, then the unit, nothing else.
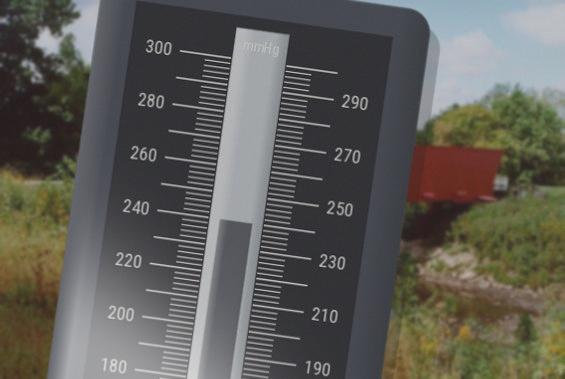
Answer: **240** mmHg
